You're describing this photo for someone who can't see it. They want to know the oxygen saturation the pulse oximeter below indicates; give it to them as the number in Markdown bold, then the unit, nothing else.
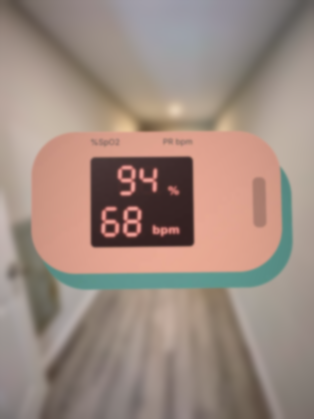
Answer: **94** %
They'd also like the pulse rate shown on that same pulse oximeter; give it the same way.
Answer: **68** bpm
